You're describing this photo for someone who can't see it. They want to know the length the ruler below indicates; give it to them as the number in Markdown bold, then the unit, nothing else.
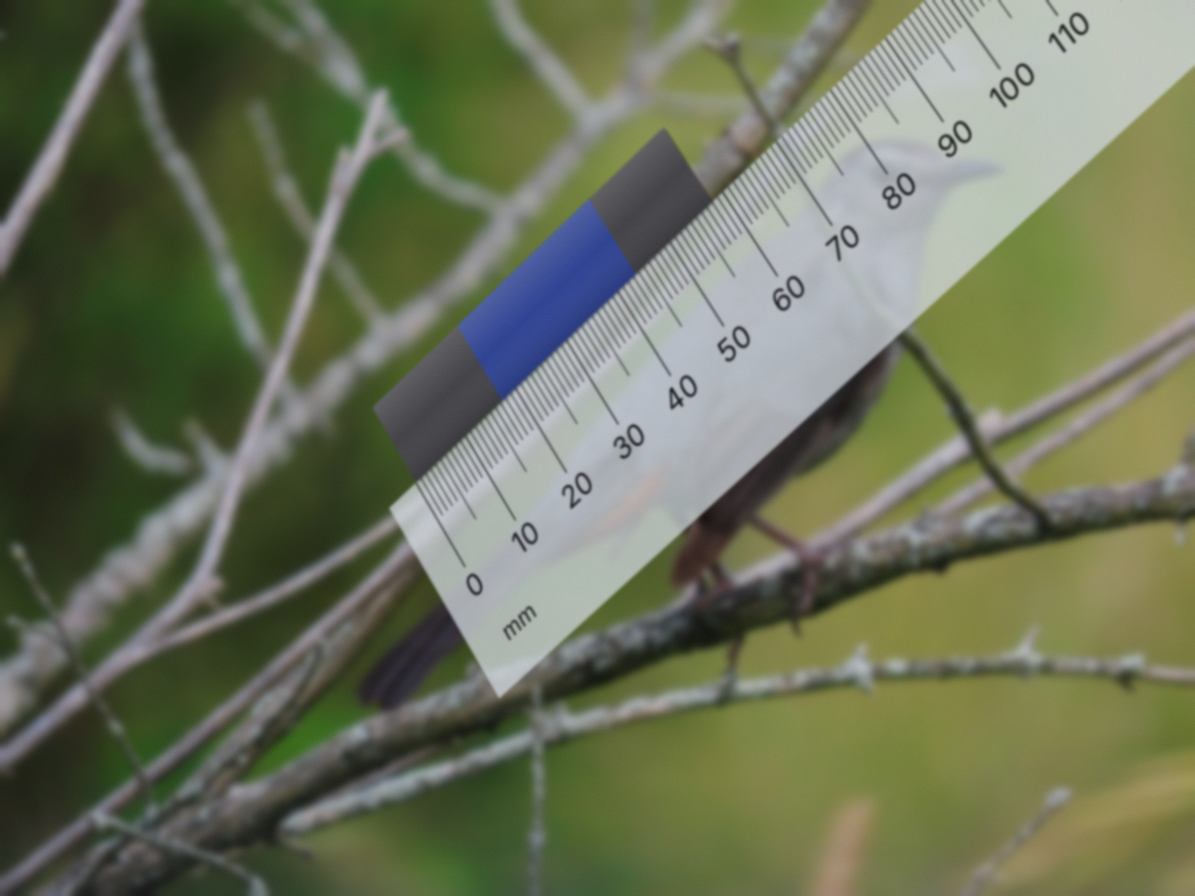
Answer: **58** mm
